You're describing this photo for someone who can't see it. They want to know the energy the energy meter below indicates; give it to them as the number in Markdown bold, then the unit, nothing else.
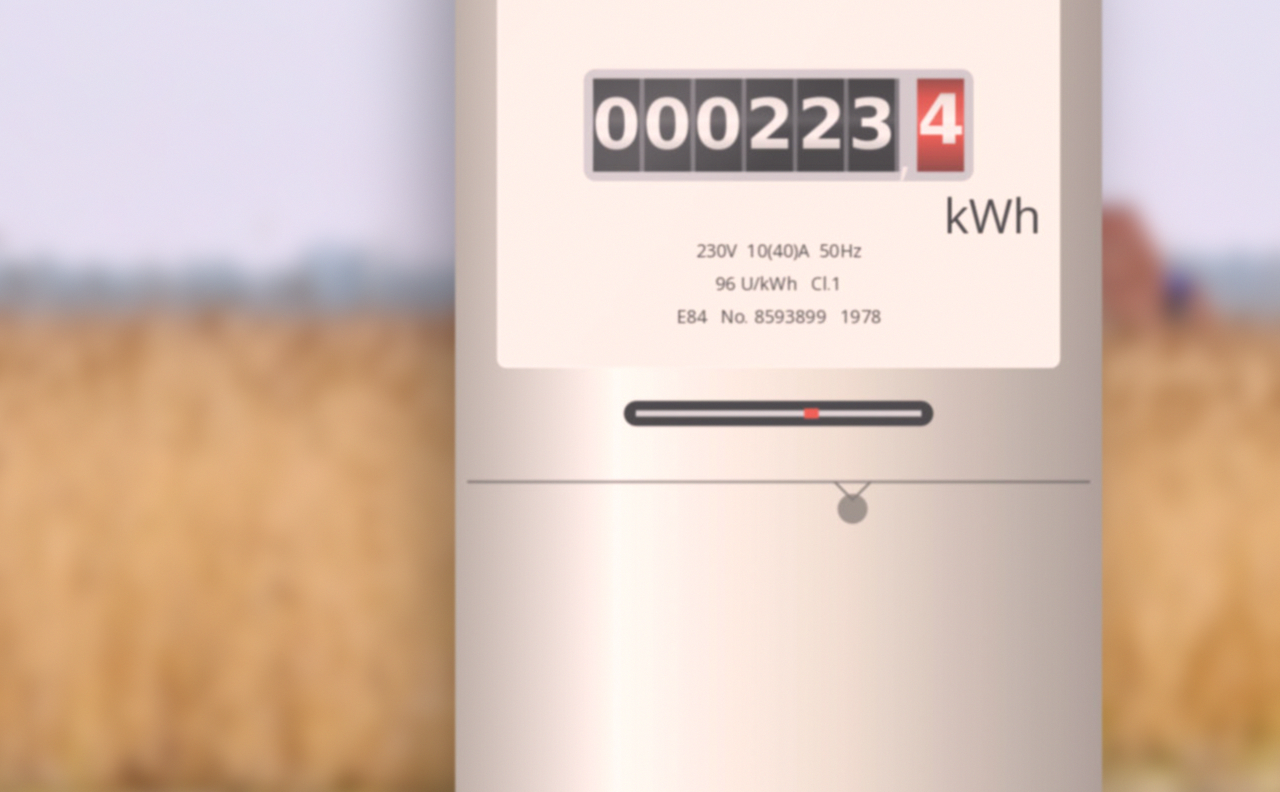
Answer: **223.4** kWh
